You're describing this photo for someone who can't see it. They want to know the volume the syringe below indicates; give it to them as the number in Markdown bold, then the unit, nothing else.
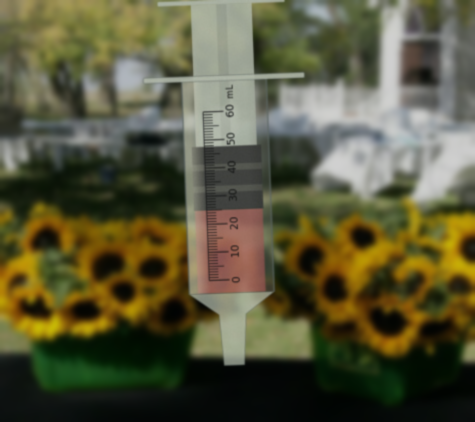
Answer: **25** mL
